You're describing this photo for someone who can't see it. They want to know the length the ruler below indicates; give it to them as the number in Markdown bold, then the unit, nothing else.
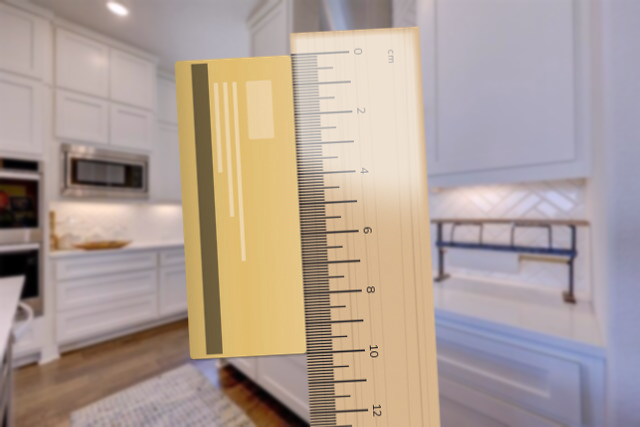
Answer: **10** cm
